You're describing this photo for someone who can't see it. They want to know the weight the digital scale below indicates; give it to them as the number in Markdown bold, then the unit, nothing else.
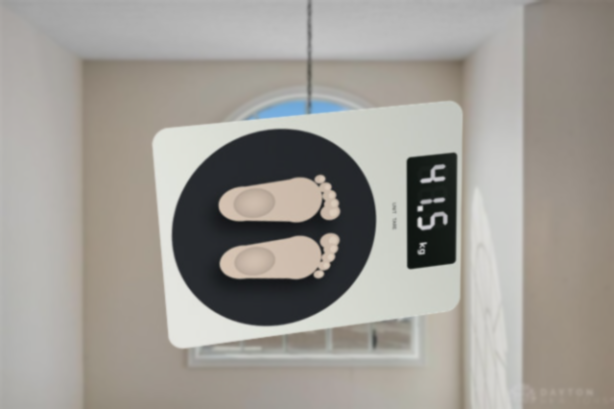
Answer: **41.5** kg
